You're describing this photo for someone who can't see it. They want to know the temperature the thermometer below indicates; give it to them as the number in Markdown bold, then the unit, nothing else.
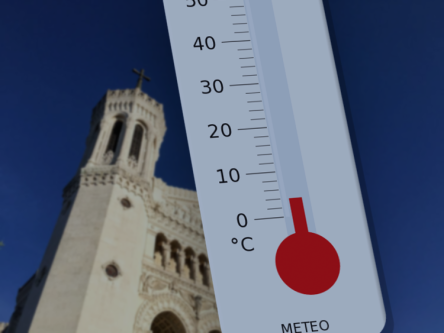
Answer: **4** °C
